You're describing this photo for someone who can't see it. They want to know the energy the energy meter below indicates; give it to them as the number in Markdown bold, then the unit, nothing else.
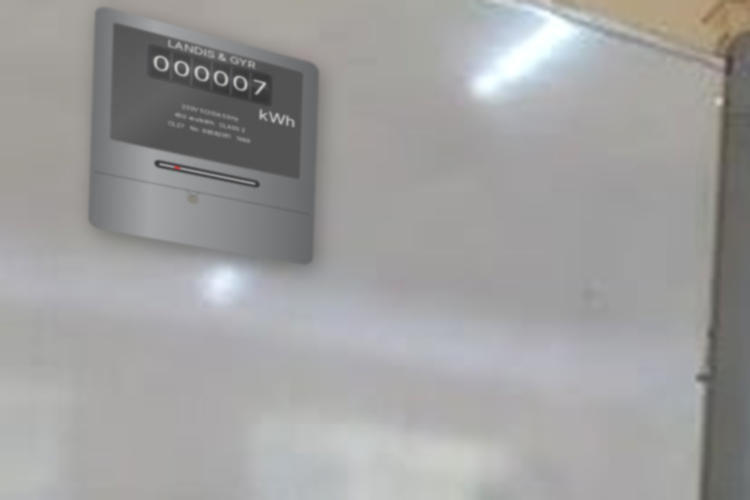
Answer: **7** kWh
